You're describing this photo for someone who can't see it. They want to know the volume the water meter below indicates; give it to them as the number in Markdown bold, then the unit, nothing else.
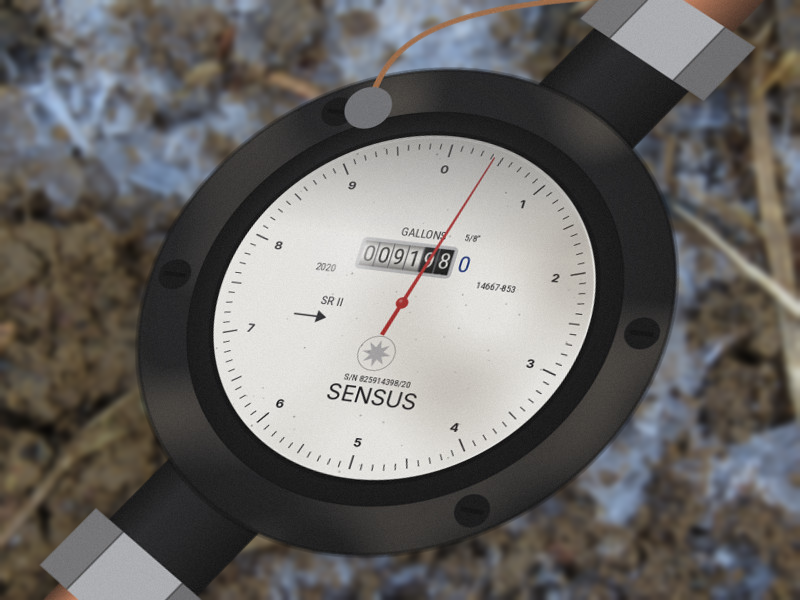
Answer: **91980.4** gal
